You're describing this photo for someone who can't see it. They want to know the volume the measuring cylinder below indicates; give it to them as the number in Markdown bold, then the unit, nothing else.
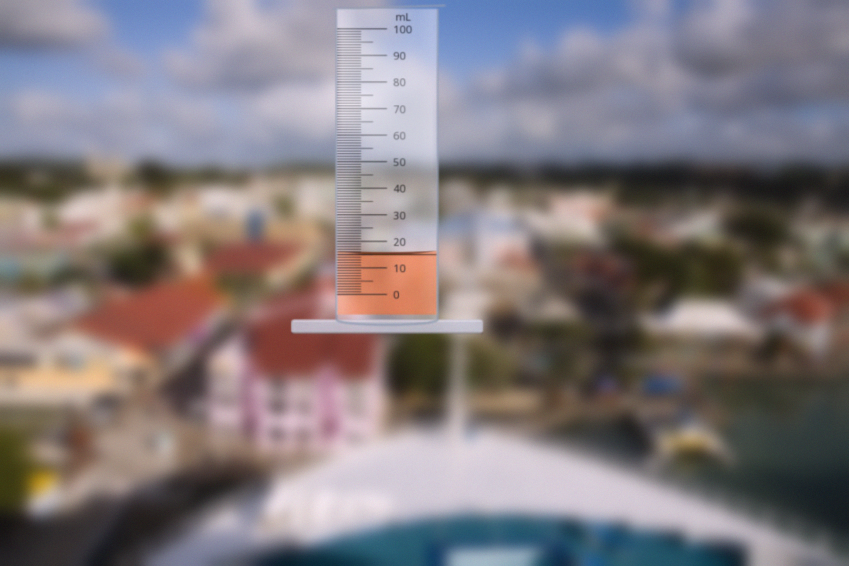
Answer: **15** mL
